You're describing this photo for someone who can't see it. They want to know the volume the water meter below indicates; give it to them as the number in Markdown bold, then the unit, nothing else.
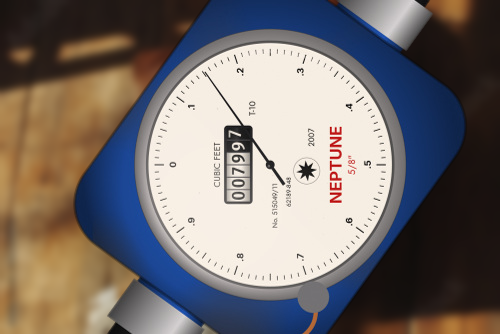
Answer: **7997.15** ft³
